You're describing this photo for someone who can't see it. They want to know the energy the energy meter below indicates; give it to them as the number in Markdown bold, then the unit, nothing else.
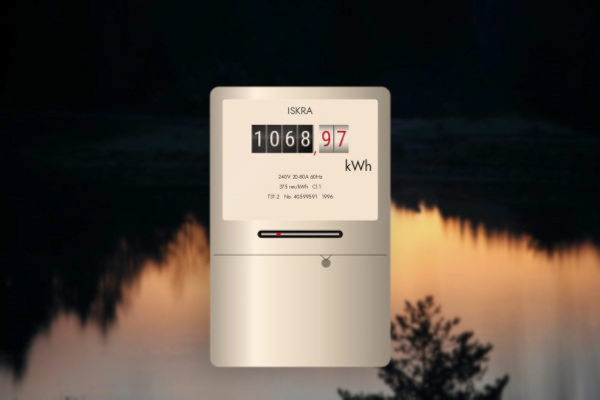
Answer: **1068.97** kWh
